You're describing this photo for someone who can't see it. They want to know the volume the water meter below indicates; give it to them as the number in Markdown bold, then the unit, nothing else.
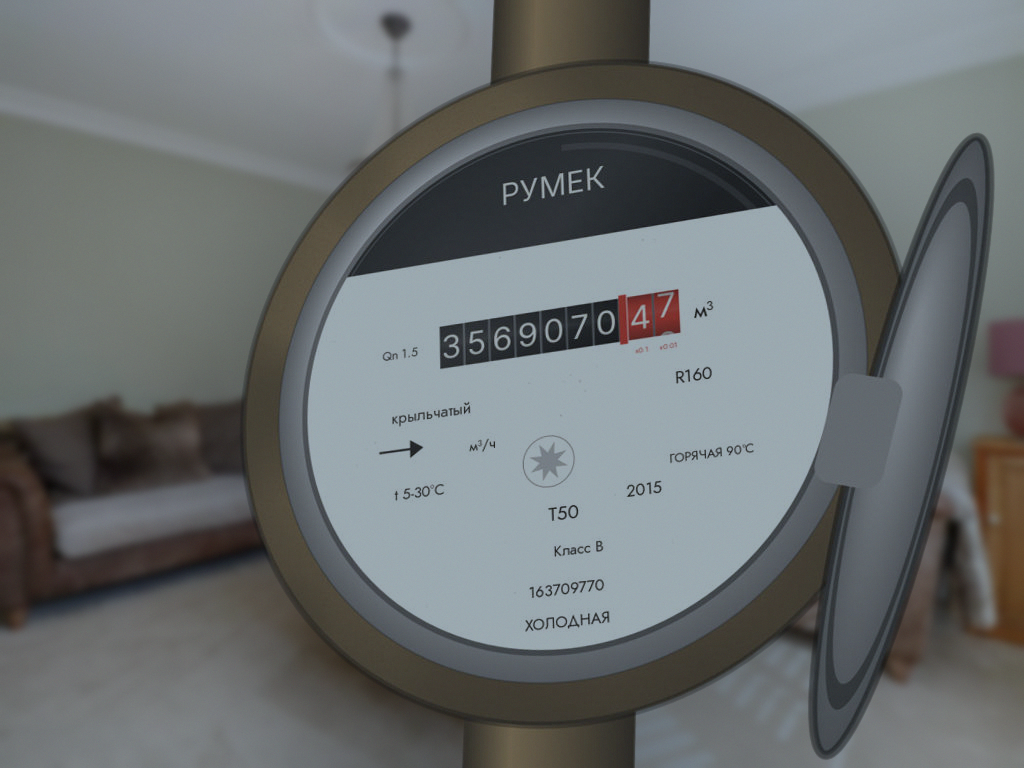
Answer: **3569070.47** m³
